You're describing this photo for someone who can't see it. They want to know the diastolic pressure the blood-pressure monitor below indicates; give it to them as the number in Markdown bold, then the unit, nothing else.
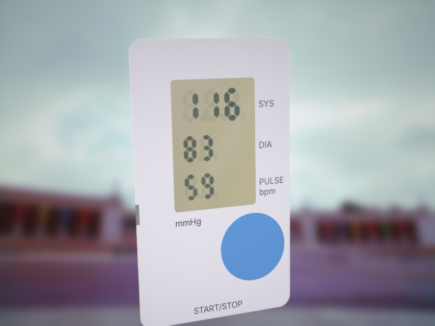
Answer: **83** mmHg
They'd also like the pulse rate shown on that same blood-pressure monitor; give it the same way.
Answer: **59** bpm
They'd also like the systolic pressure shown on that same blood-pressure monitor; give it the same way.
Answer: **116** mmHg
